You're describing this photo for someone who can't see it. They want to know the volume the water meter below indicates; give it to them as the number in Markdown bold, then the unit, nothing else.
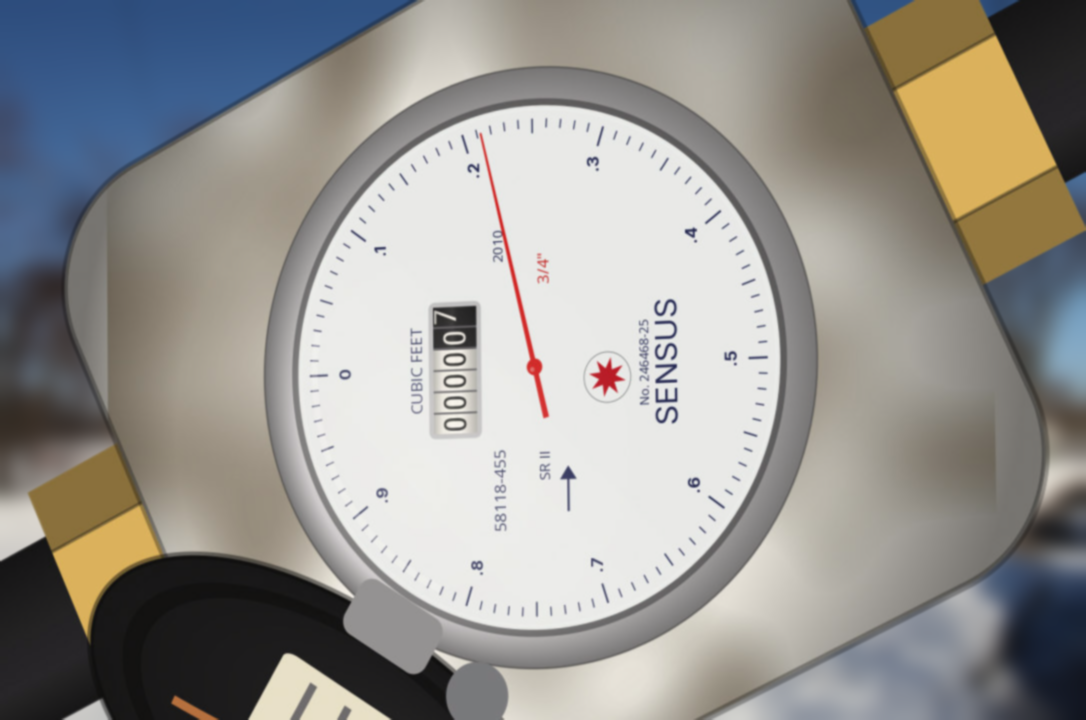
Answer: **7.21** ft³
